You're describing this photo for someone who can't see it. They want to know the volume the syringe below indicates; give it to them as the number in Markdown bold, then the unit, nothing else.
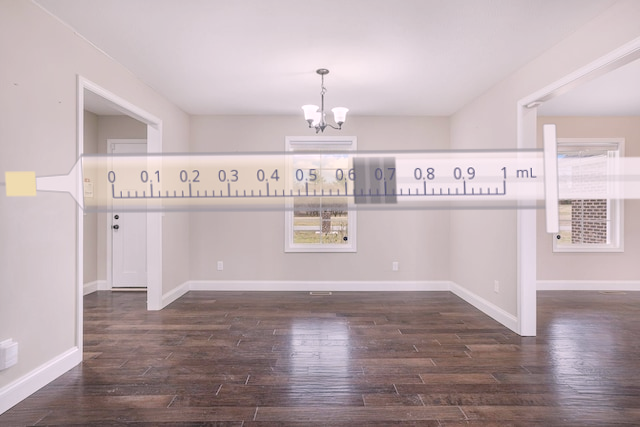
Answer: **0.62** mL
